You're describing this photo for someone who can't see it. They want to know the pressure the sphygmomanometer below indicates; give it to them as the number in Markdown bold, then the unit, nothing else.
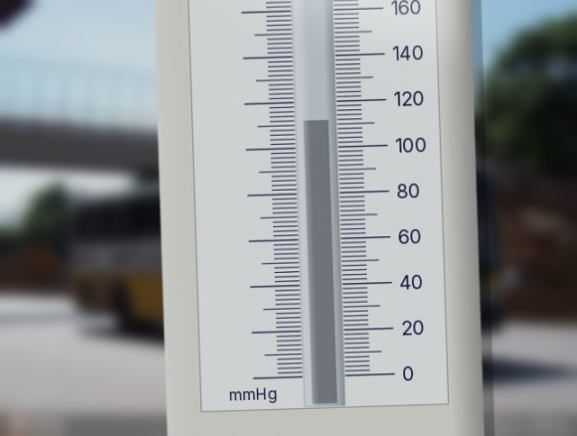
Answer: **112** mmHg
